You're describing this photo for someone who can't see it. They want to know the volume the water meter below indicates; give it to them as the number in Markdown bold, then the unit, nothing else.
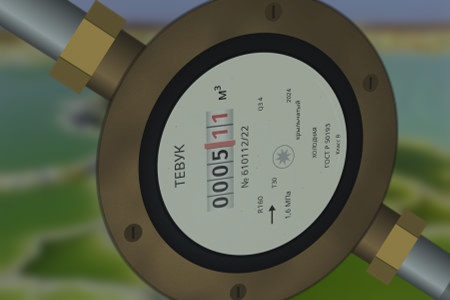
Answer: **5.11** m³
